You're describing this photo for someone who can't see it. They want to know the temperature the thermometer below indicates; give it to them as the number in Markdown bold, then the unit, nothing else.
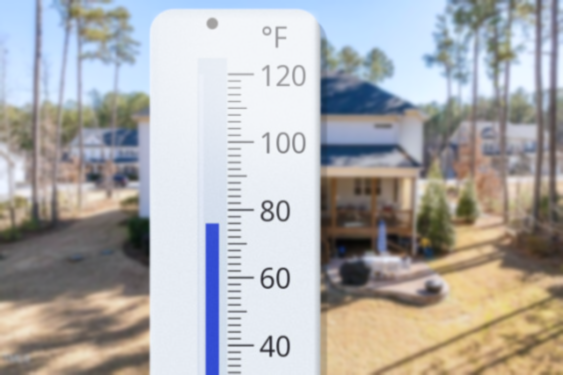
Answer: **76** °F
